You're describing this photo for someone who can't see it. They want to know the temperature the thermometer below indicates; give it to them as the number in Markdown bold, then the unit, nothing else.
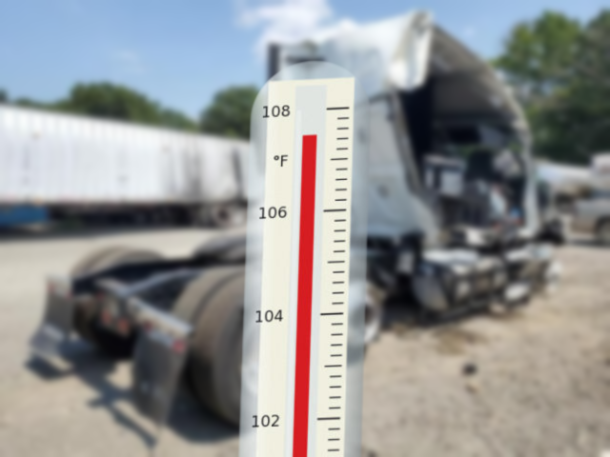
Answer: **107.5** °F
